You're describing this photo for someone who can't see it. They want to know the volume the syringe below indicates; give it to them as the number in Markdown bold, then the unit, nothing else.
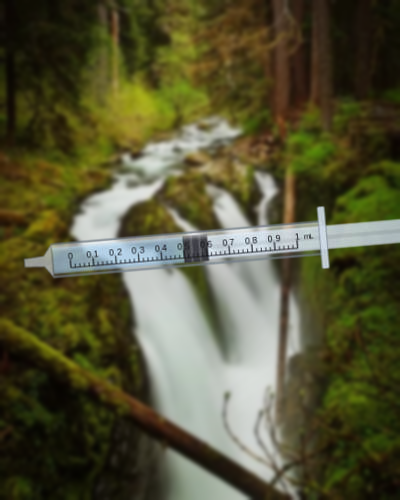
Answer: **0.5** mL
